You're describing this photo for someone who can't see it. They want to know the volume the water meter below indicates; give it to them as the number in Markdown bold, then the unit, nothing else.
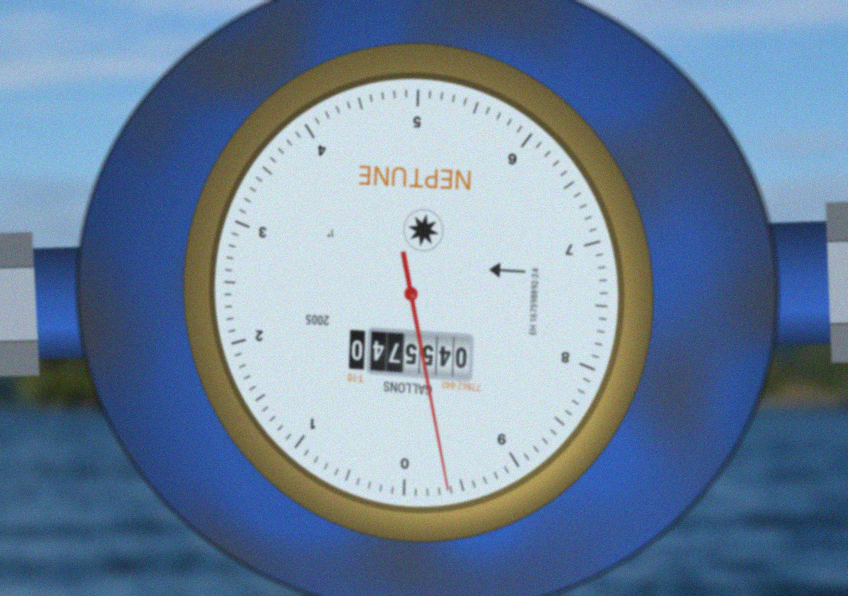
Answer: **455739.6** gal
